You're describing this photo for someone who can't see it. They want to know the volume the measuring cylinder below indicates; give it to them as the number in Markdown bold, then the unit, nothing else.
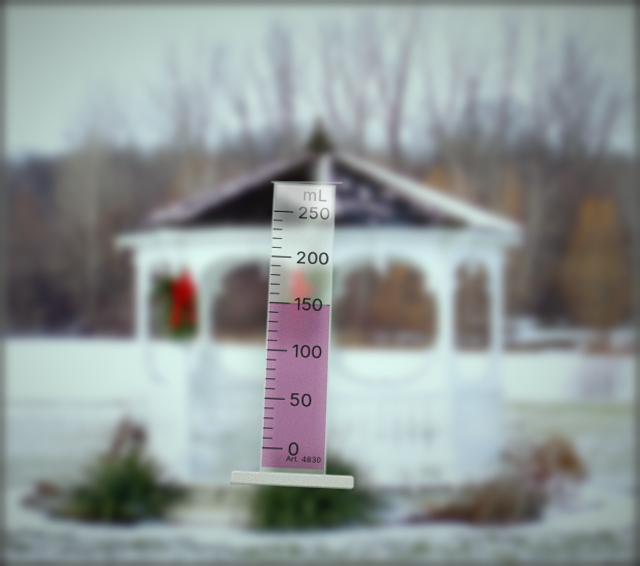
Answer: **150** mL
